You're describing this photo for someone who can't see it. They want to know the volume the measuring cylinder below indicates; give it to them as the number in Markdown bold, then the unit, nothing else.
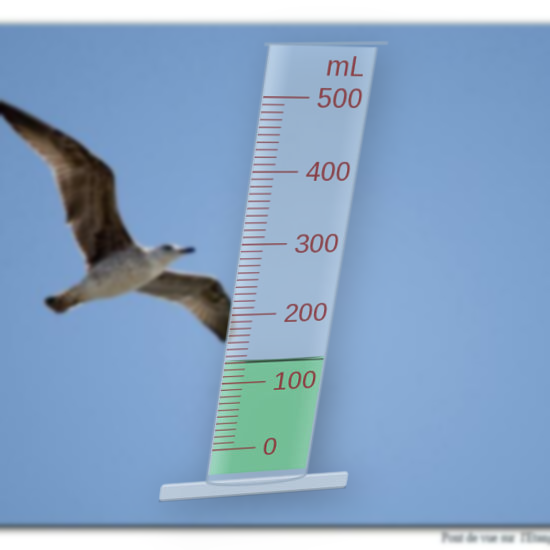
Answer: **130** mL
